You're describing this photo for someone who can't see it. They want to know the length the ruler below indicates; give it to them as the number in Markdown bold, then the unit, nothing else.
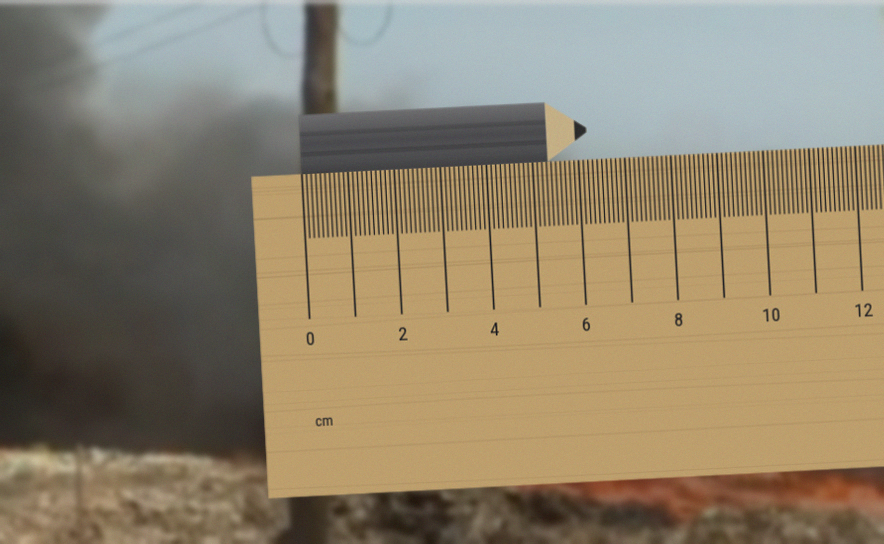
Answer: **6.2** cm
